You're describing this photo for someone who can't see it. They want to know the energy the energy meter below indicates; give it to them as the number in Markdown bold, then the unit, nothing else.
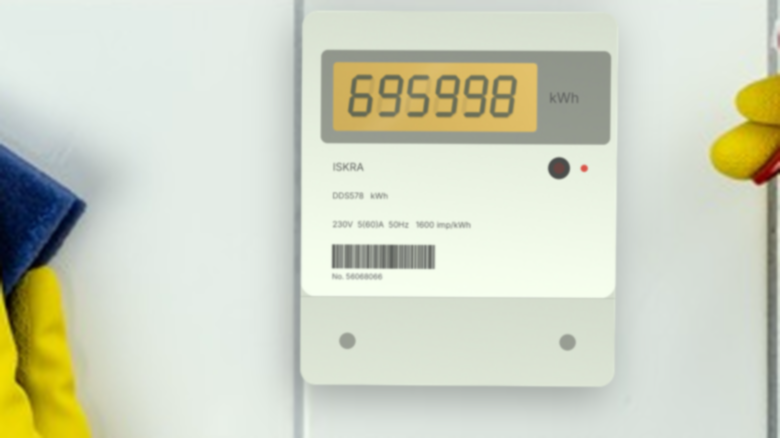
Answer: **695998** kWh
